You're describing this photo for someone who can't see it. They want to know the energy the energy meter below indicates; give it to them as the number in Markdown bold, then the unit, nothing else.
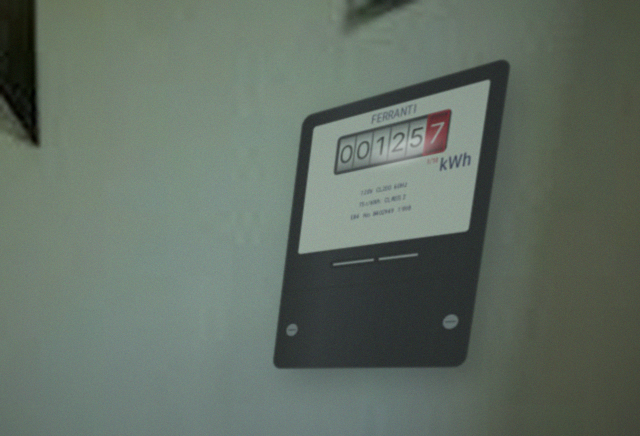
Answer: **125.7** kWh
